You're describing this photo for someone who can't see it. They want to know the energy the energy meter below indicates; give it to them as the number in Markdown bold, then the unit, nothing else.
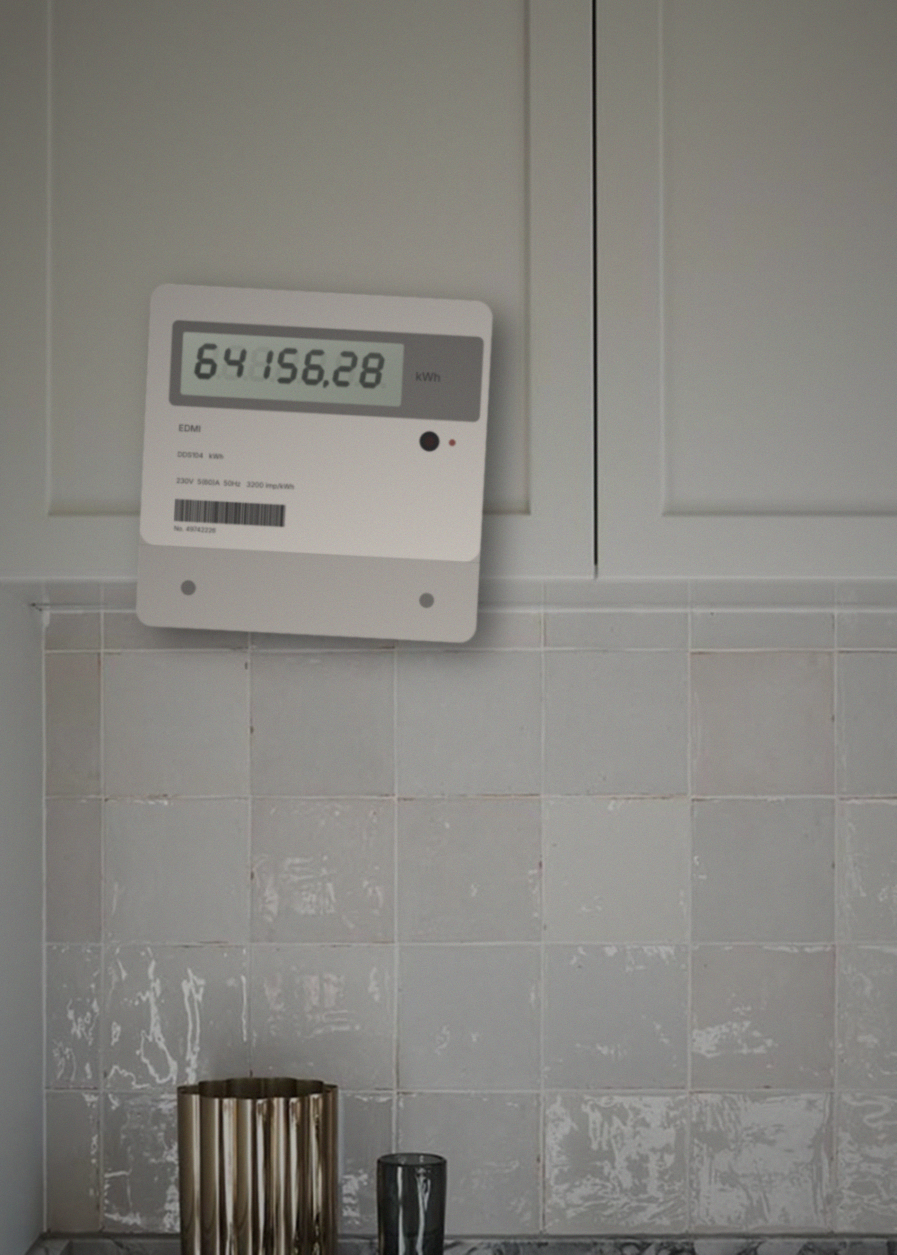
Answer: **64156.28** kWh
